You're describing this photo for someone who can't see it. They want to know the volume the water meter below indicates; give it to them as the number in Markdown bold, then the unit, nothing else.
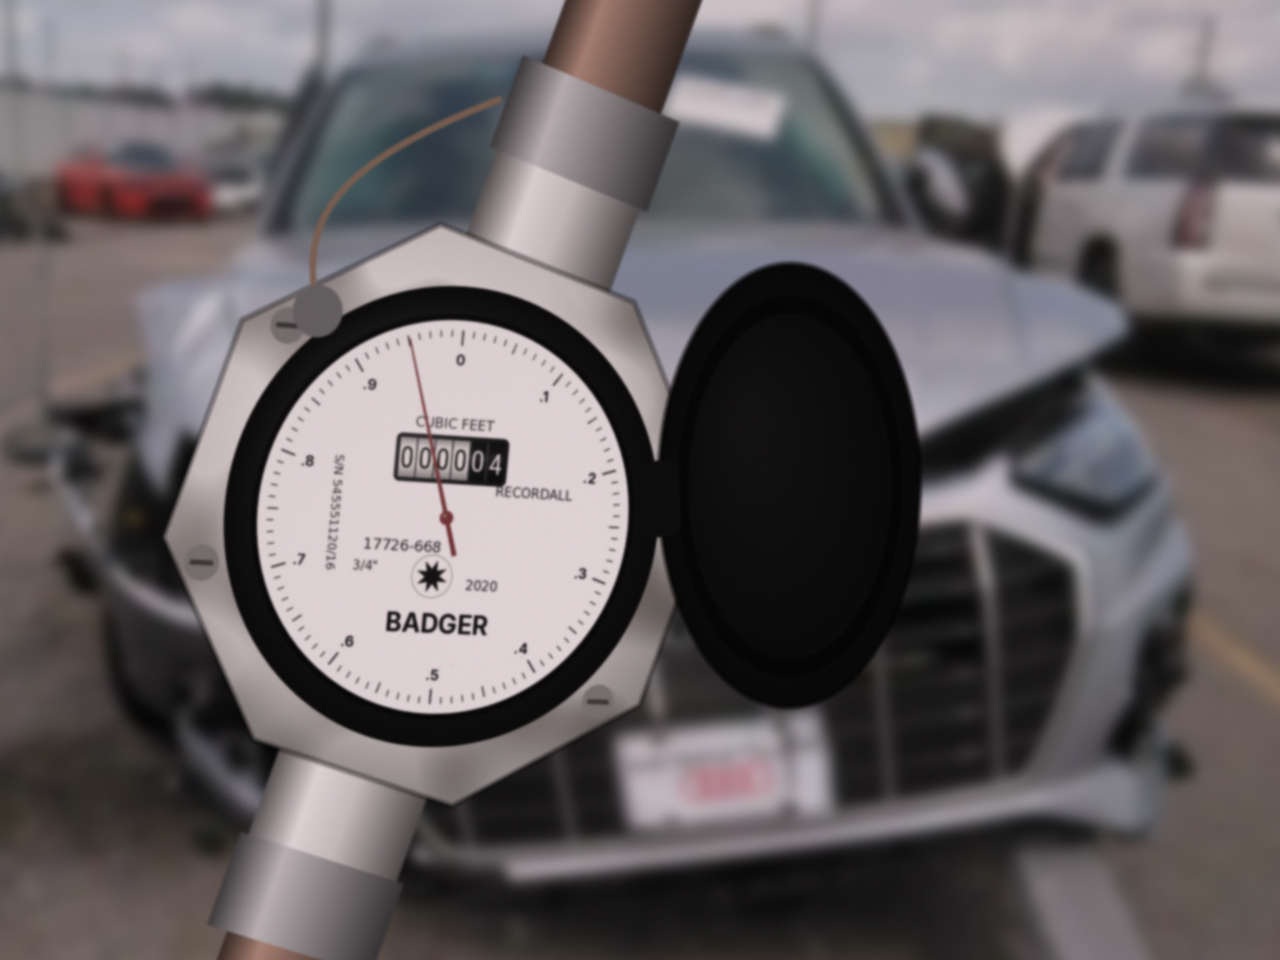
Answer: **3.95** ft³
